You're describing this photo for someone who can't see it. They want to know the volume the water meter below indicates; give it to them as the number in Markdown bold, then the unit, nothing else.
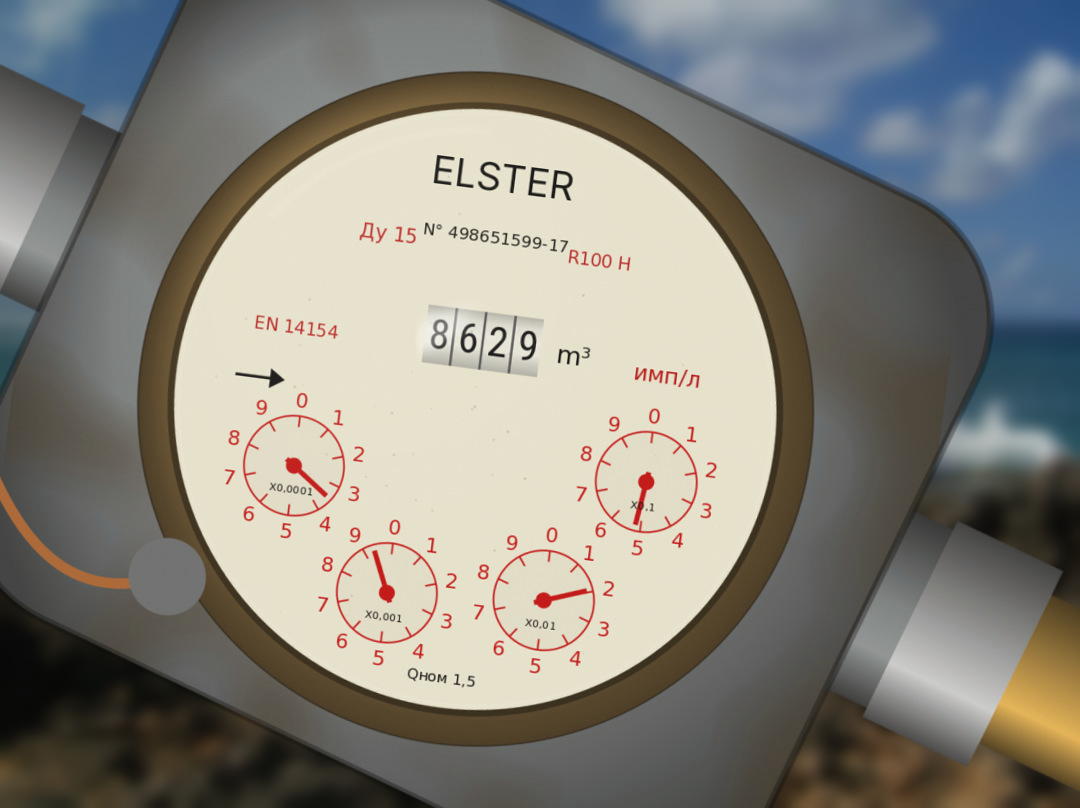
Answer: **8629.5193** m³
